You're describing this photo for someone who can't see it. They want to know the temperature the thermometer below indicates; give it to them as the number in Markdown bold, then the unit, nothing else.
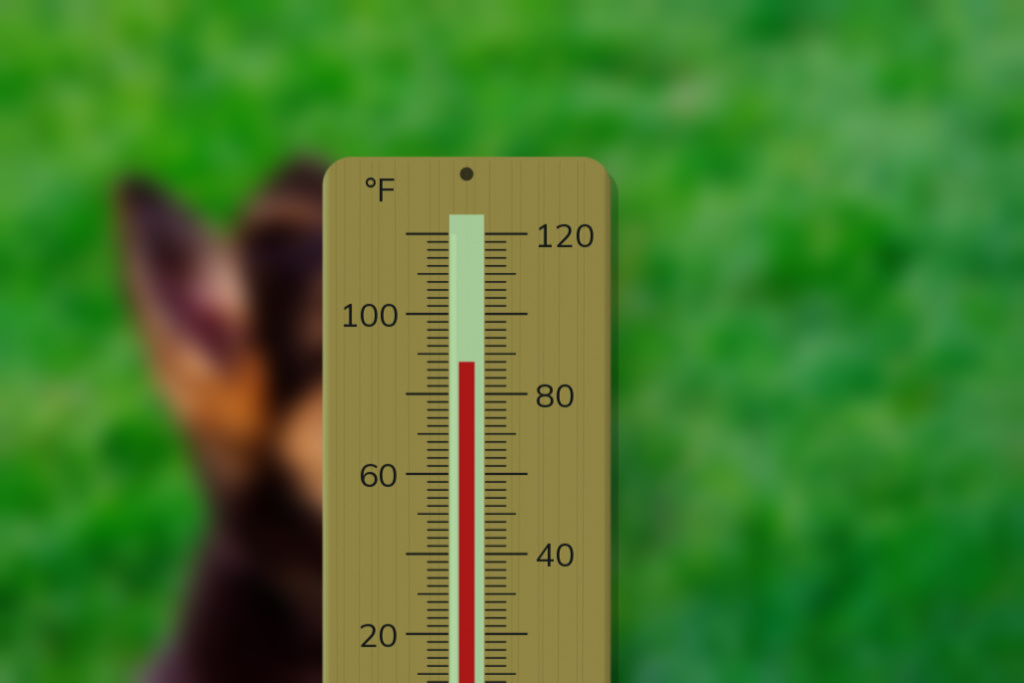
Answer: **88** °F
